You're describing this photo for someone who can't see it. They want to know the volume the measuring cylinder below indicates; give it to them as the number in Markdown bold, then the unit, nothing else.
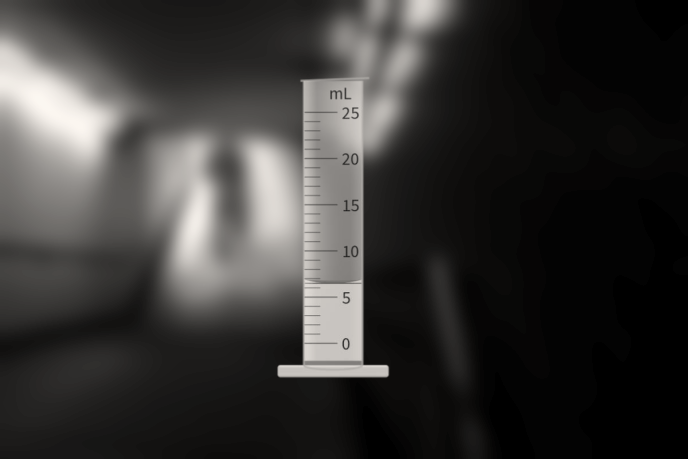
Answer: **6.5** mL
